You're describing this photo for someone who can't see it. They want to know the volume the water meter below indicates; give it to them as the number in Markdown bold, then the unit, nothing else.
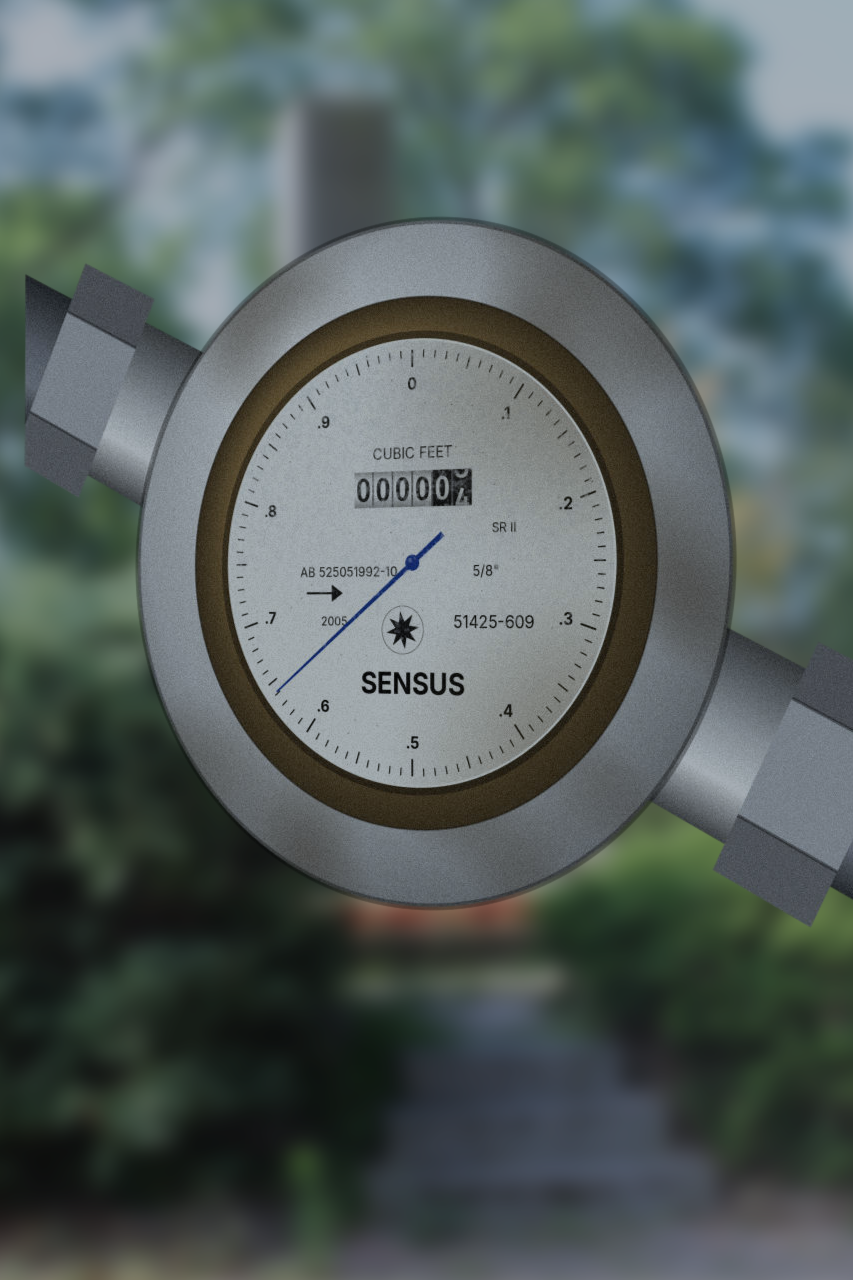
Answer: **3.64** ft³
